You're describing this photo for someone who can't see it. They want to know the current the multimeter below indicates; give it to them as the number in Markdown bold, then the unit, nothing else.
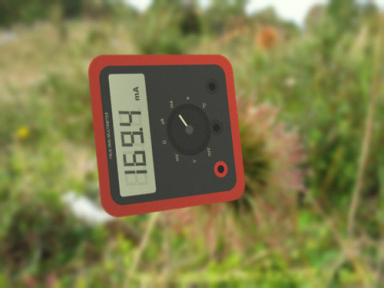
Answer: **169.4** mA
